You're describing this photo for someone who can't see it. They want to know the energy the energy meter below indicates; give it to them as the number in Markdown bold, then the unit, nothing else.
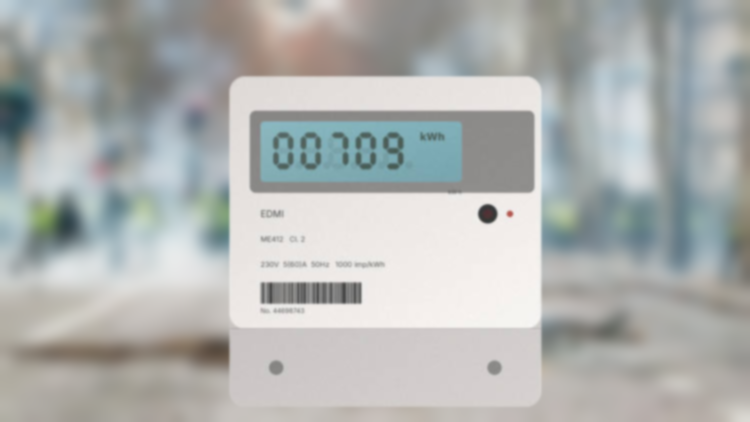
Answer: **709** kWh
